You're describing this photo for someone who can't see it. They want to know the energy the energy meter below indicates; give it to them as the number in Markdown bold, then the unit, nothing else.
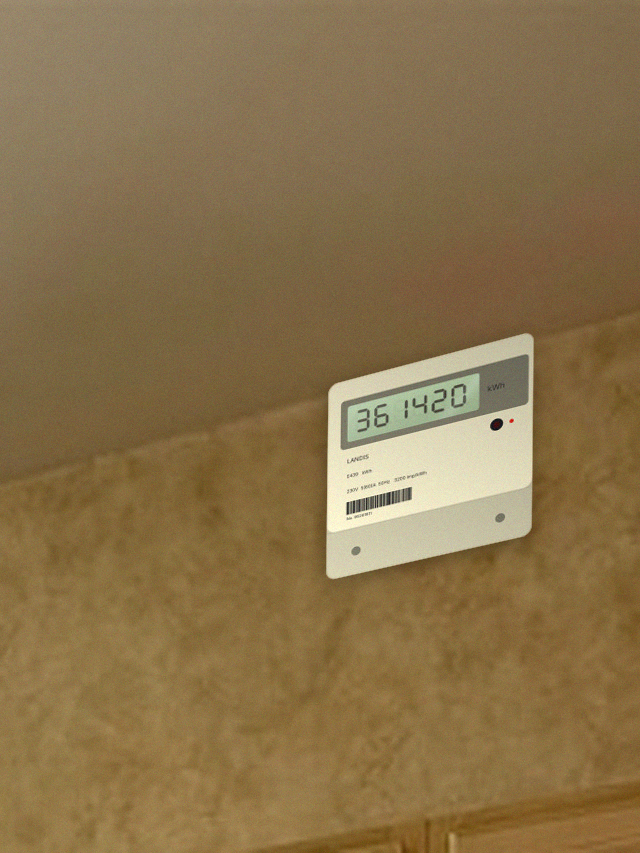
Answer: **361420** kWh
